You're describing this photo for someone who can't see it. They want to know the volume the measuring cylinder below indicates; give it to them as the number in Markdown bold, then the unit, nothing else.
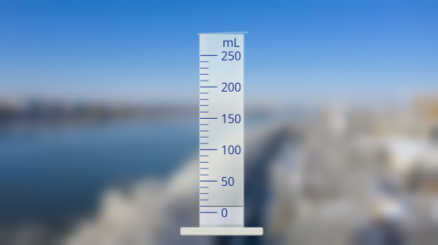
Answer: **10** mL
